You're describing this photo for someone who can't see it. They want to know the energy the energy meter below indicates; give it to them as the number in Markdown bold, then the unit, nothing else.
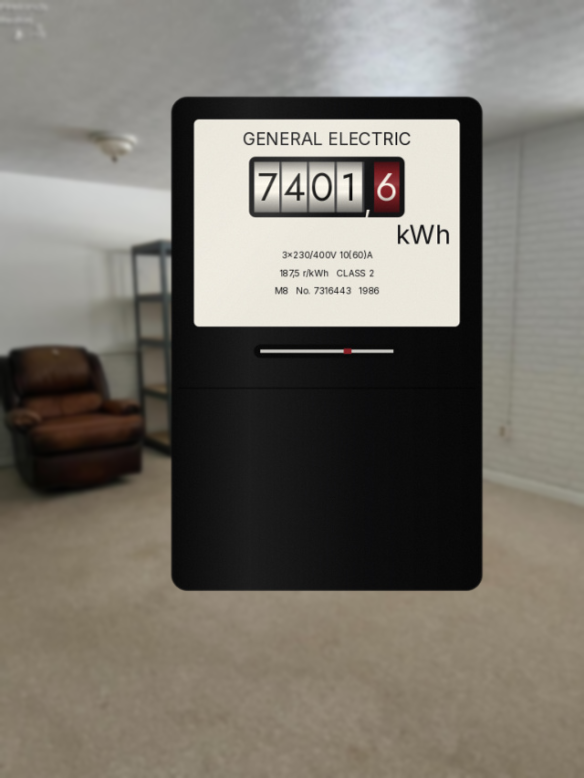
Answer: **7401.6** kWh
